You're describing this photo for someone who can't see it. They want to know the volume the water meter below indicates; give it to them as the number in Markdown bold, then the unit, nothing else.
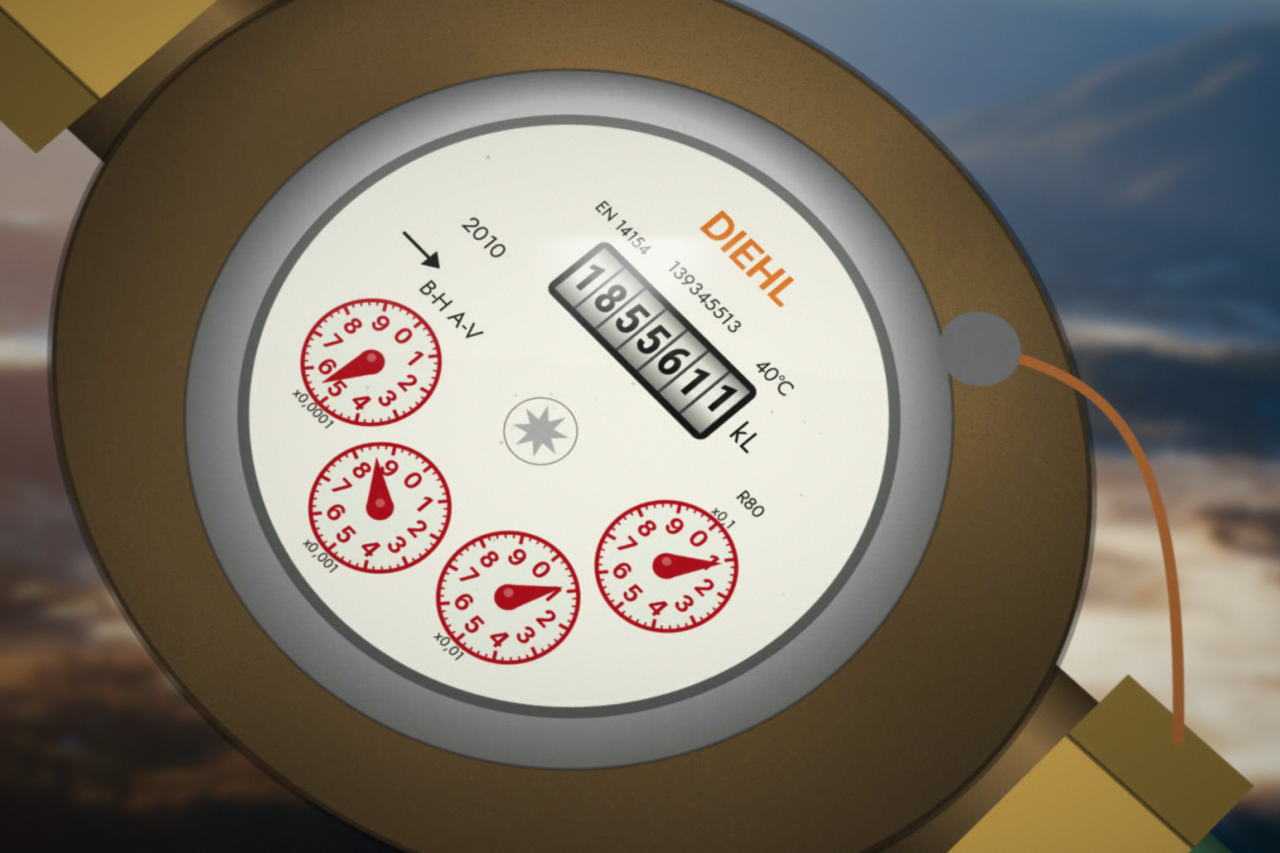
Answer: **1855611.1085** kL
